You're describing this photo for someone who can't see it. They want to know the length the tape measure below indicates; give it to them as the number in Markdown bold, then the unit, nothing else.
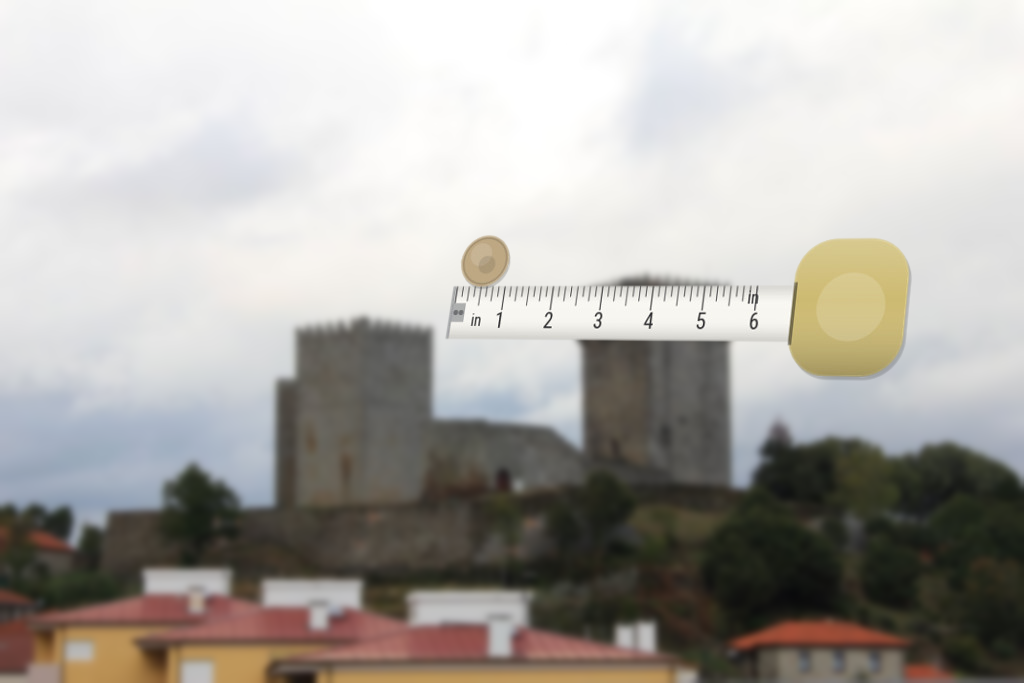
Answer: **1** in
